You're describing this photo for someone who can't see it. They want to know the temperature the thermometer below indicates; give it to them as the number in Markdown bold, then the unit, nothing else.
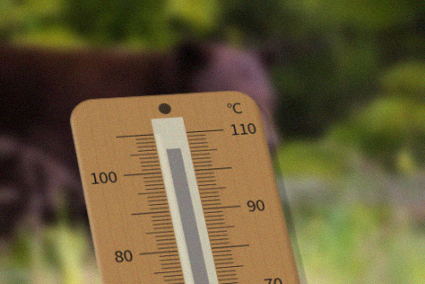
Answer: **106** °C
